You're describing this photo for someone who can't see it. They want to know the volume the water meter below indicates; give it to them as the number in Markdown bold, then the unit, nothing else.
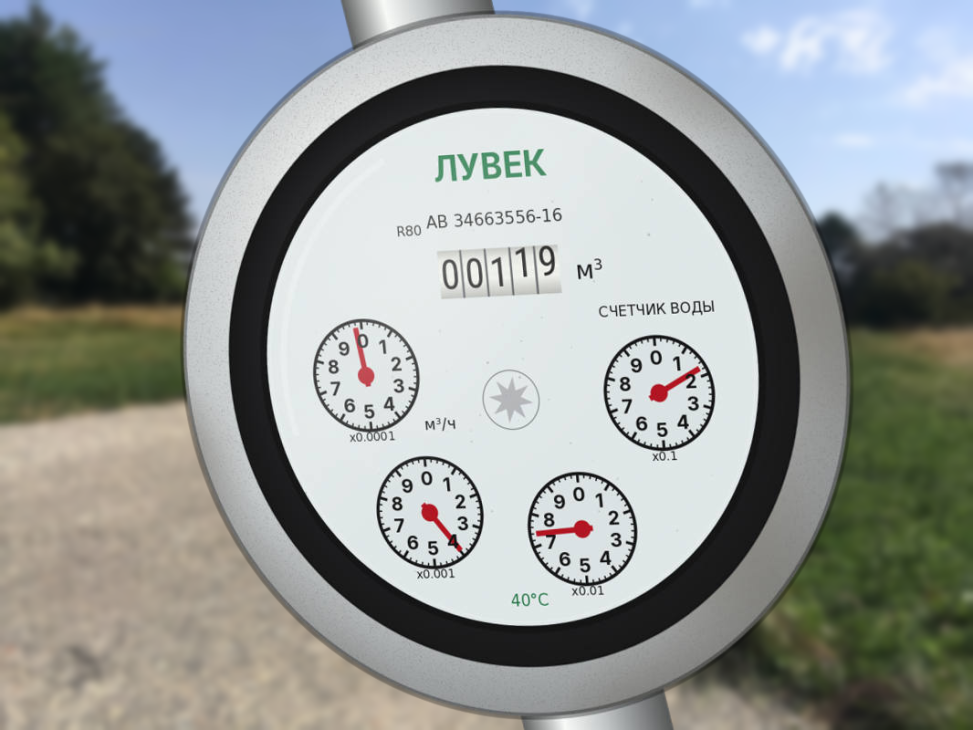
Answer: **119.1739** m³
